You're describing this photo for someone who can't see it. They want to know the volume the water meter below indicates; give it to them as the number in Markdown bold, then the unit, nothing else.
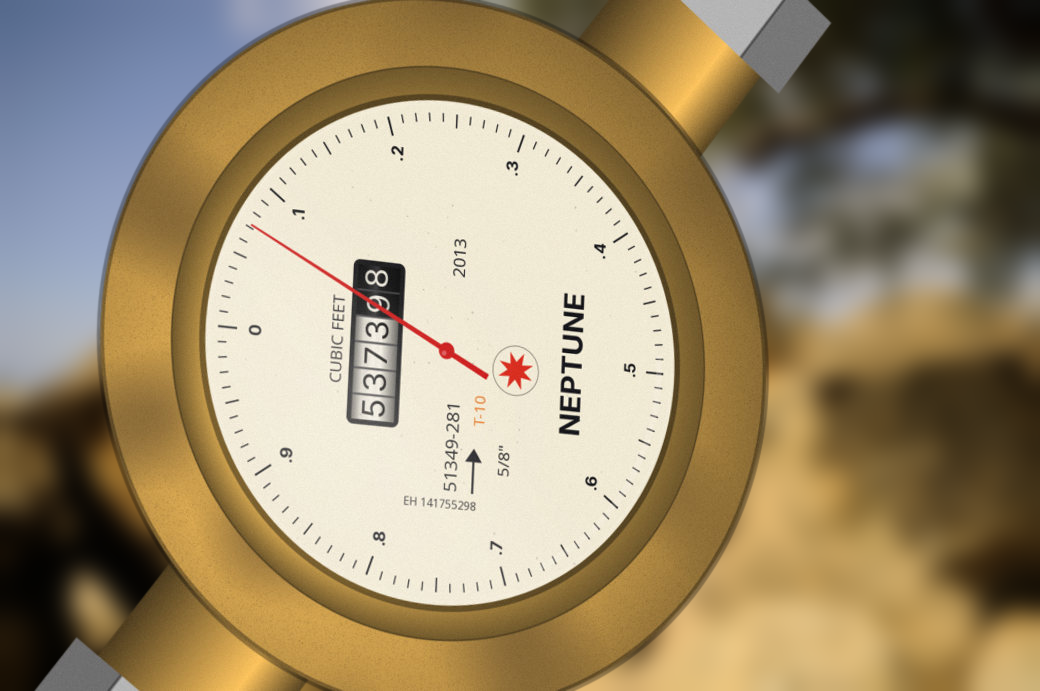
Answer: **537398.07** ft³
